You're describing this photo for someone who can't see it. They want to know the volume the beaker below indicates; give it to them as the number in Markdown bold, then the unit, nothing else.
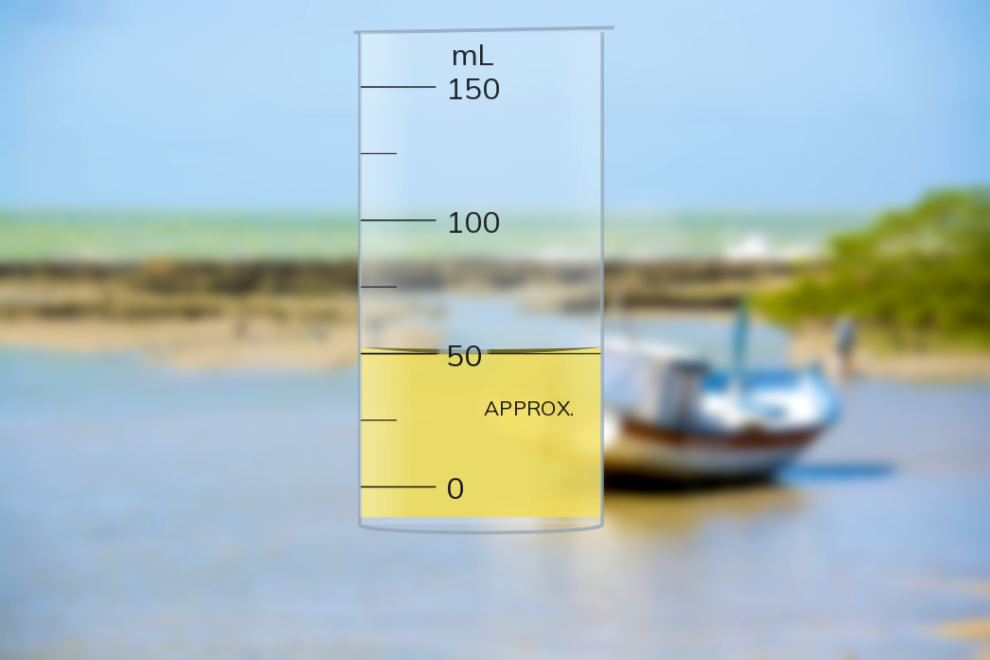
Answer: **50** mL
